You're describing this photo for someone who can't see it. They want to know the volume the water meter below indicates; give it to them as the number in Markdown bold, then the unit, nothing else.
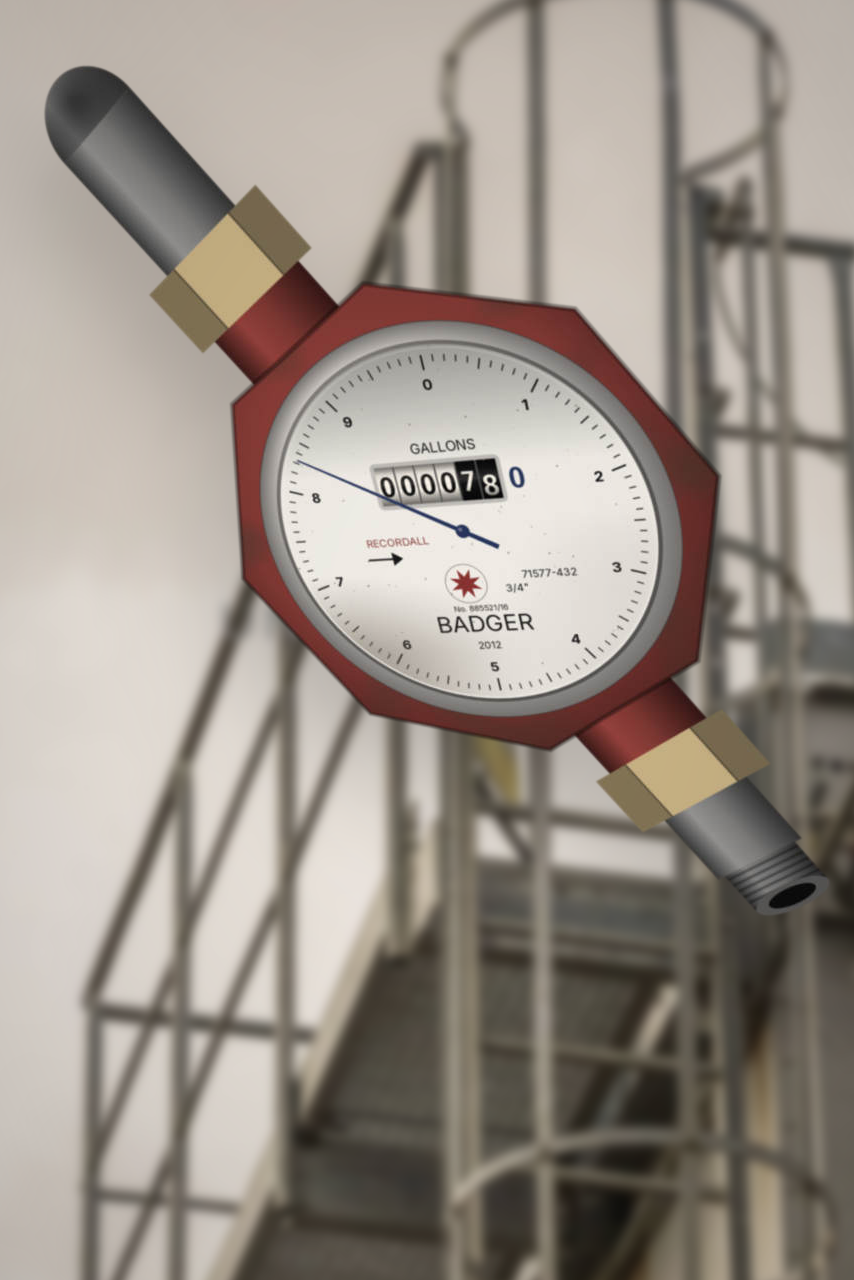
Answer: **778.3** gal
